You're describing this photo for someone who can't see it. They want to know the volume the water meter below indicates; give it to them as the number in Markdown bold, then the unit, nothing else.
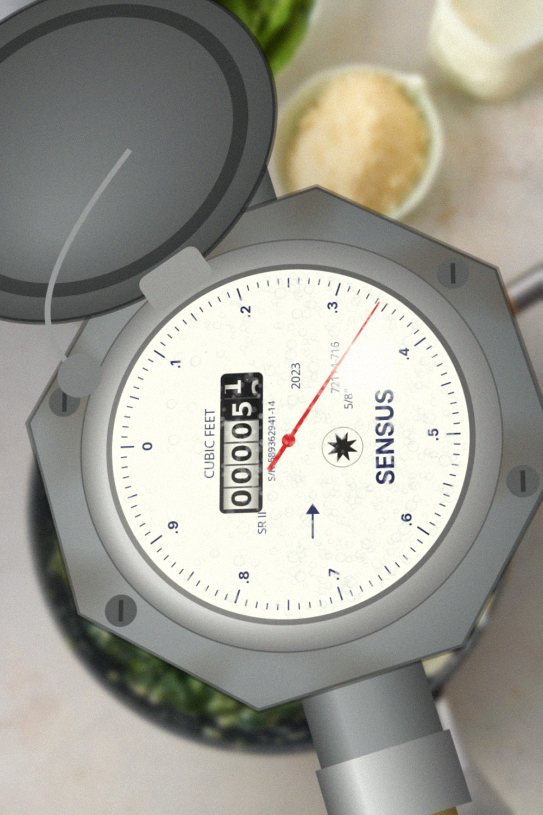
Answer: **51.34** ft³
